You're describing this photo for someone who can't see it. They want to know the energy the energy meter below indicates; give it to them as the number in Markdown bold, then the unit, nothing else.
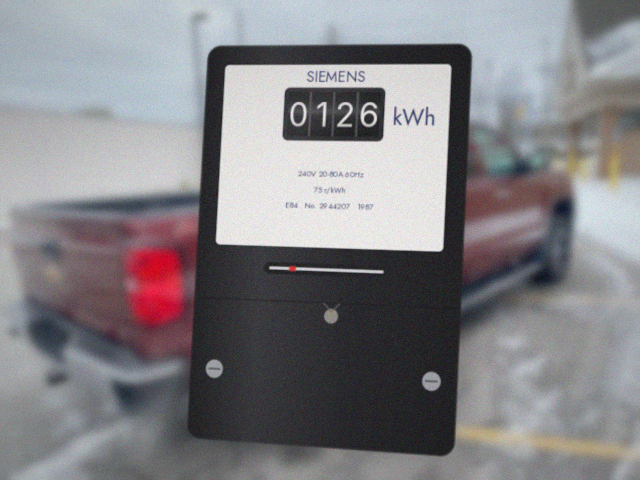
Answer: **126** kWh
